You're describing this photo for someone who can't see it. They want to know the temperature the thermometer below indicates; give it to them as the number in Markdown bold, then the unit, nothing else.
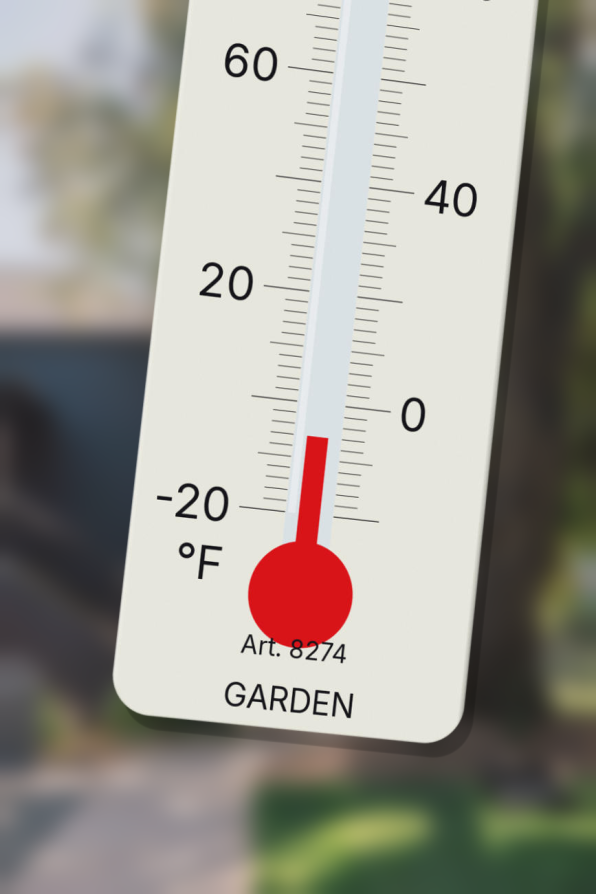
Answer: **-6** °F
